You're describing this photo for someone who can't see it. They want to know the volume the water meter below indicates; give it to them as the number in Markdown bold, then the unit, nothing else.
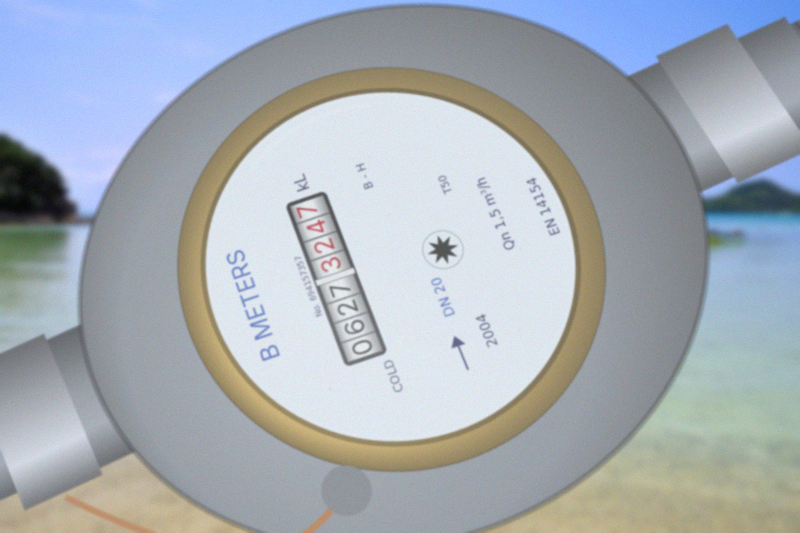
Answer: **627.3247** kL
